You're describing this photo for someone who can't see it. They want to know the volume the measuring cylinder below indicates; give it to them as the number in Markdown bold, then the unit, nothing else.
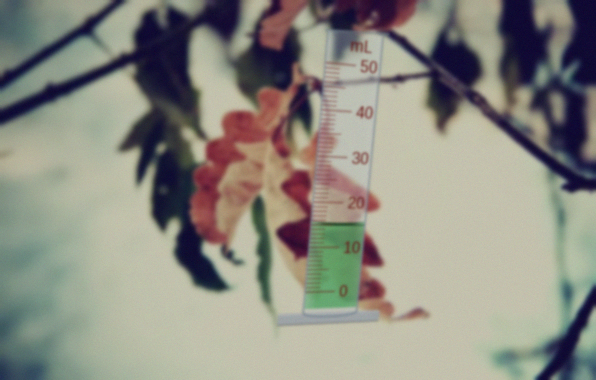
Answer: **15** mL
